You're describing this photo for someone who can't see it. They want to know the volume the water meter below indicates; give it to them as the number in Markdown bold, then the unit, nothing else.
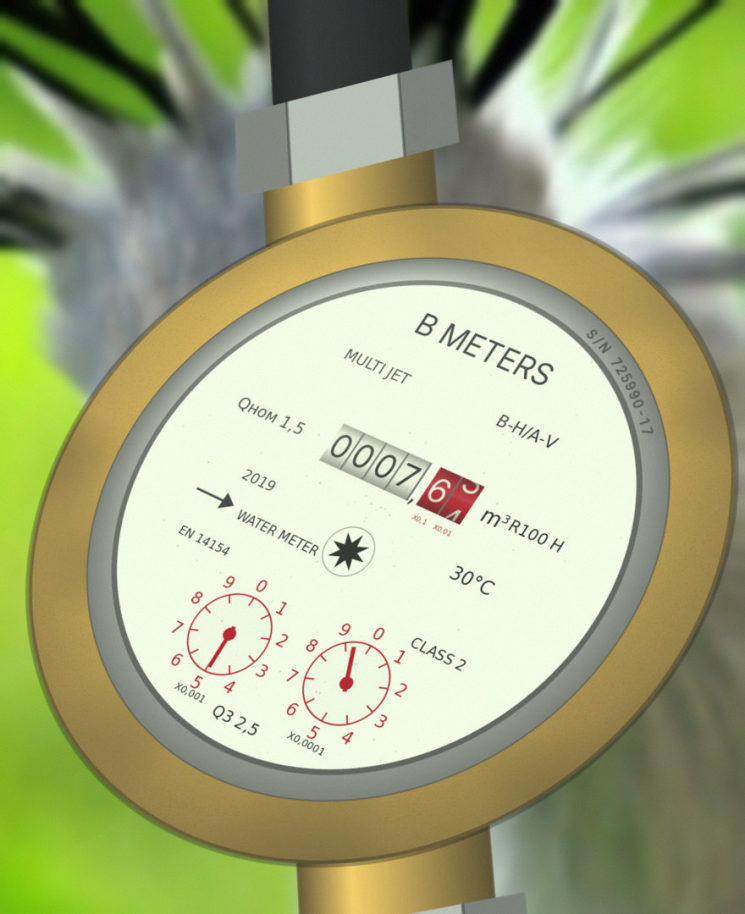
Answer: **7.6349** m³
